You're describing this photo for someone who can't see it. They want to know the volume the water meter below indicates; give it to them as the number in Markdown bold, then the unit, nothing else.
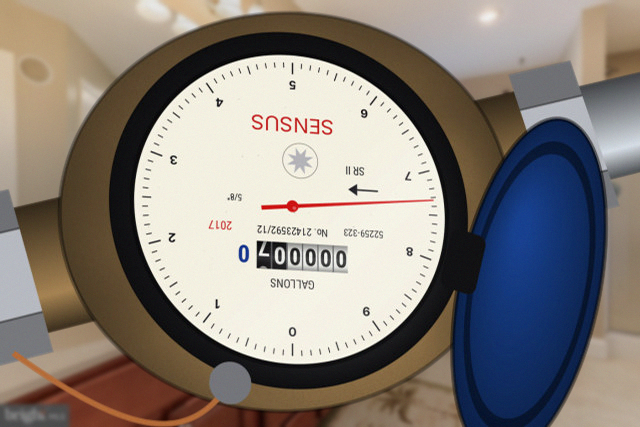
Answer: **67.3** gal
